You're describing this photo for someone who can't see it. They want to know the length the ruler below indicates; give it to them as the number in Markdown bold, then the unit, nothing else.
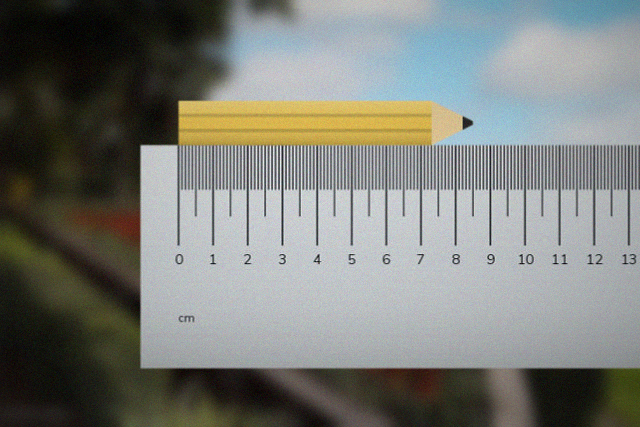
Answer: **8.5** cm
